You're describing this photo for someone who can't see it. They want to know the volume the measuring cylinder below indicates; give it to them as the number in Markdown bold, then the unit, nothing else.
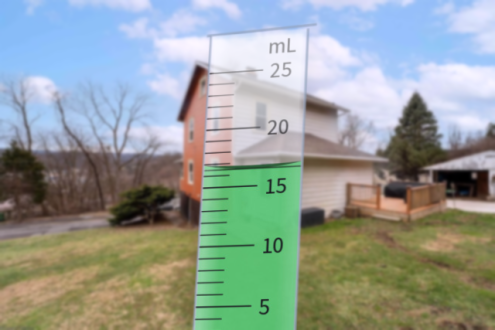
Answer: **16.5** mL
